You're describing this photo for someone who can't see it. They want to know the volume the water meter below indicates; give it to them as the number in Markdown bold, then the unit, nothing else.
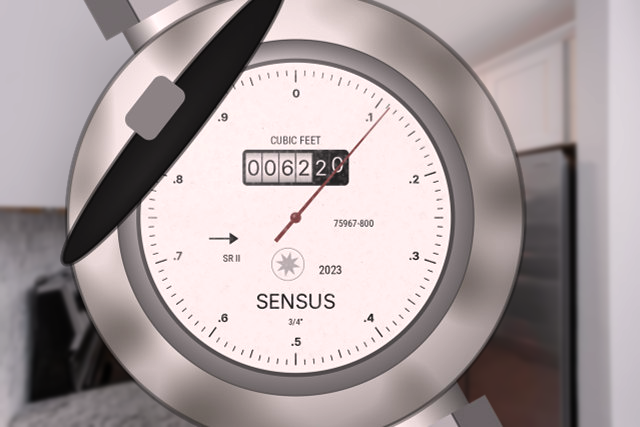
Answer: **6220.11** ft³
